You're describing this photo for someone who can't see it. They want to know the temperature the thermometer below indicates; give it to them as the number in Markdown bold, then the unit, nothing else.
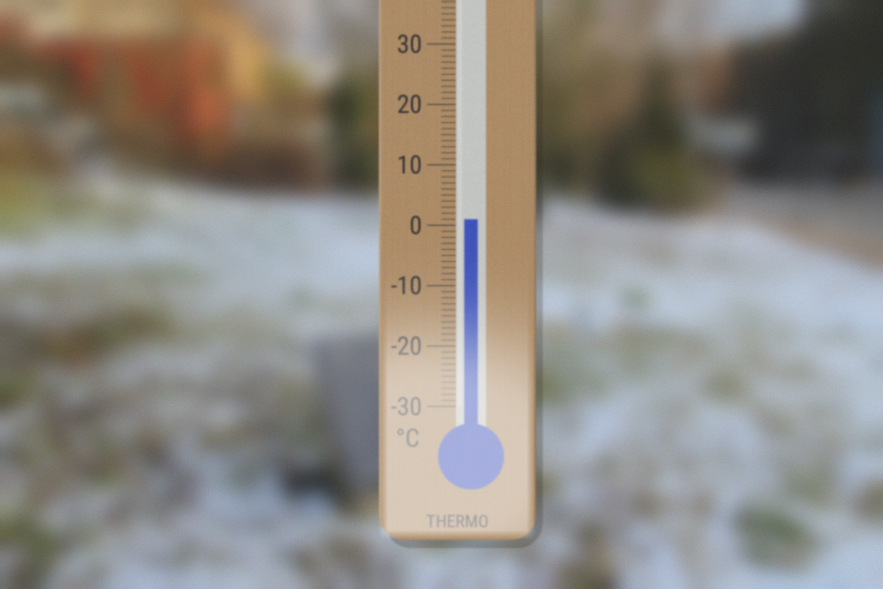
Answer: **1** °C
